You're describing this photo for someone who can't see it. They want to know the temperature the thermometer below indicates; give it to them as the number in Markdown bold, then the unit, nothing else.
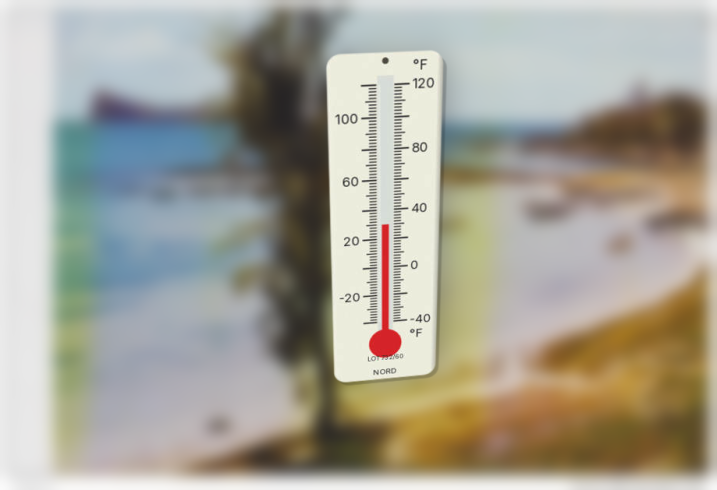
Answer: **30** °F
